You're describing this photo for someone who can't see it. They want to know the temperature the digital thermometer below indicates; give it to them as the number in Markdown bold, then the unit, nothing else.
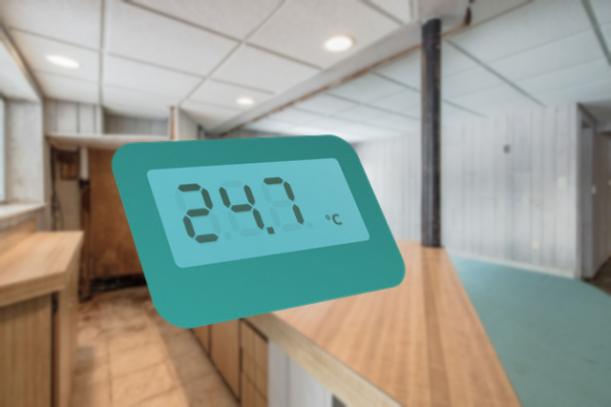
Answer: **24.7** °C
